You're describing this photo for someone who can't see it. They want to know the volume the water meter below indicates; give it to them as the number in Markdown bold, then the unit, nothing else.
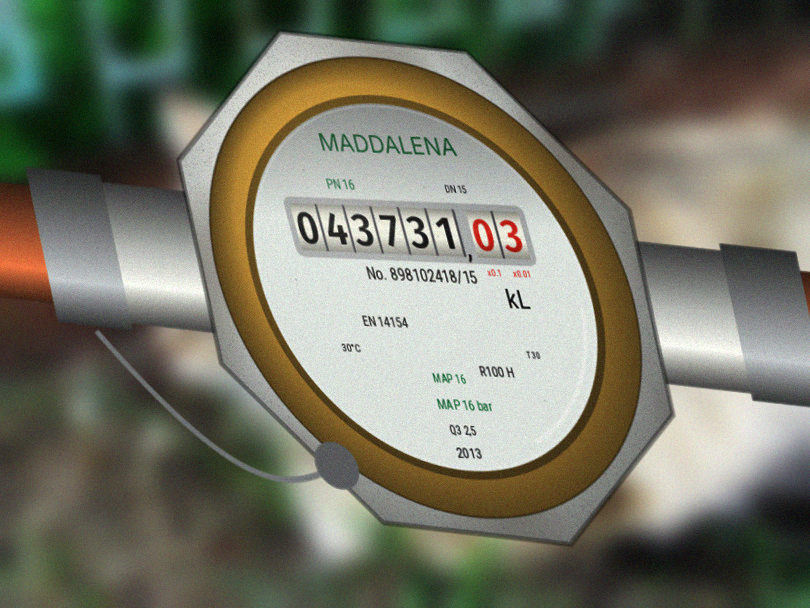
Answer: **43731.03** kL
